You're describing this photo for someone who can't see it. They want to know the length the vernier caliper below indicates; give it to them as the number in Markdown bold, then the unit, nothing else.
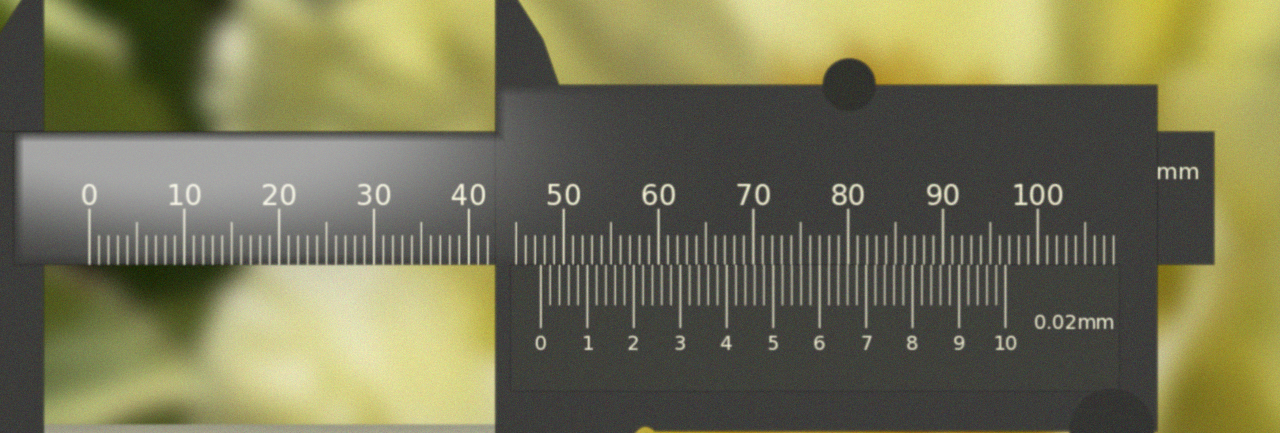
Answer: **47.6** mm
